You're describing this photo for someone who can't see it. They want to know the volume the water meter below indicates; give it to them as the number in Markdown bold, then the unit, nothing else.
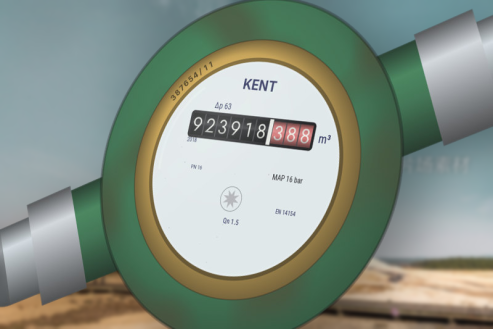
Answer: **923918.388** m³
